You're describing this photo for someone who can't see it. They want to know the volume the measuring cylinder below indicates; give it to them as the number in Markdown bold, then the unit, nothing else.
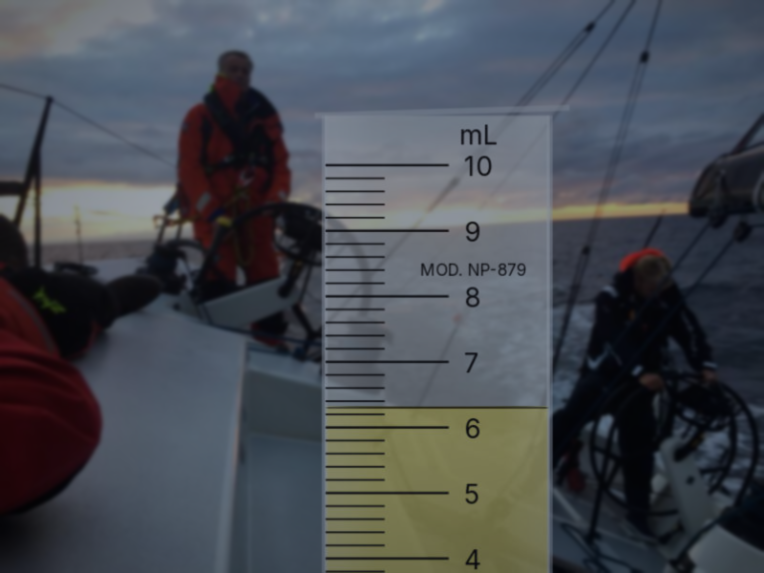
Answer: **6.3** mL
